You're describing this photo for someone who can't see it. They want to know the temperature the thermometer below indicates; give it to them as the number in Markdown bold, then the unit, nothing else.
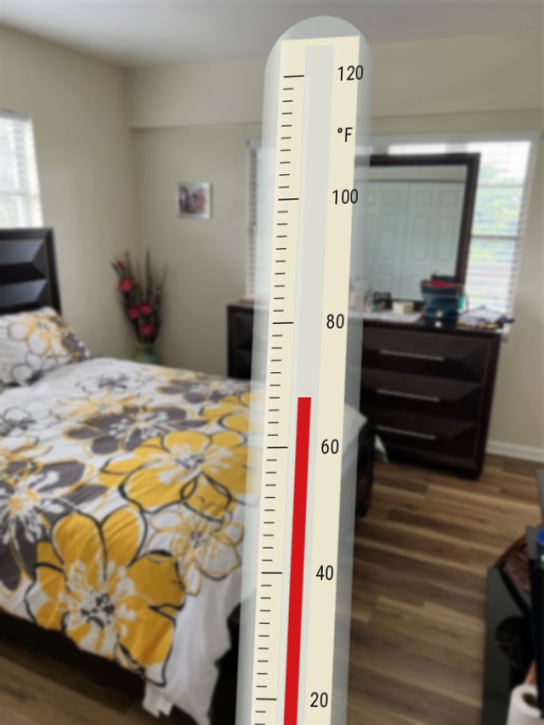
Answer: **68** °F
